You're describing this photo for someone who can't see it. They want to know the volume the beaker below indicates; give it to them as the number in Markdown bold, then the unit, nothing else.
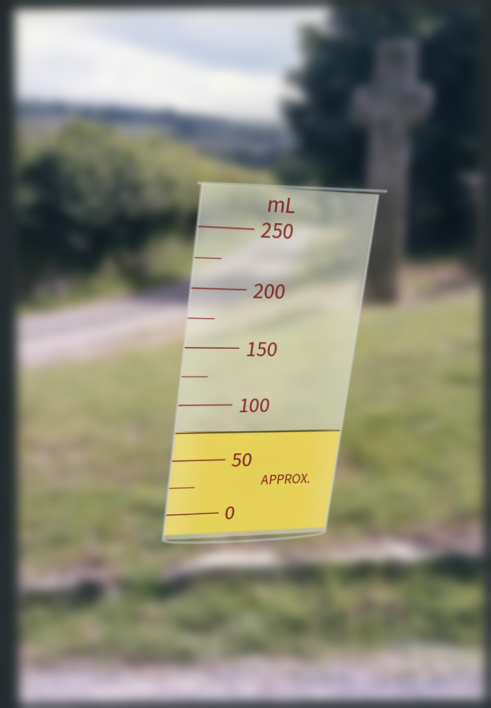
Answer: **75** mL
